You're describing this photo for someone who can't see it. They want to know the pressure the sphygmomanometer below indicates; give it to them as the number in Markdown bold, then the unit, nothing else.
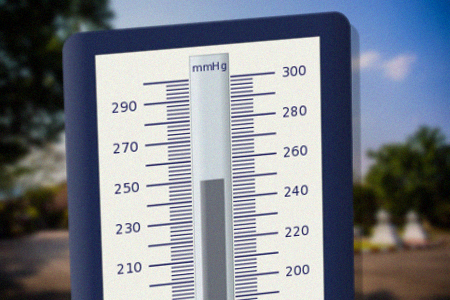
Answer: **250** mmHg
